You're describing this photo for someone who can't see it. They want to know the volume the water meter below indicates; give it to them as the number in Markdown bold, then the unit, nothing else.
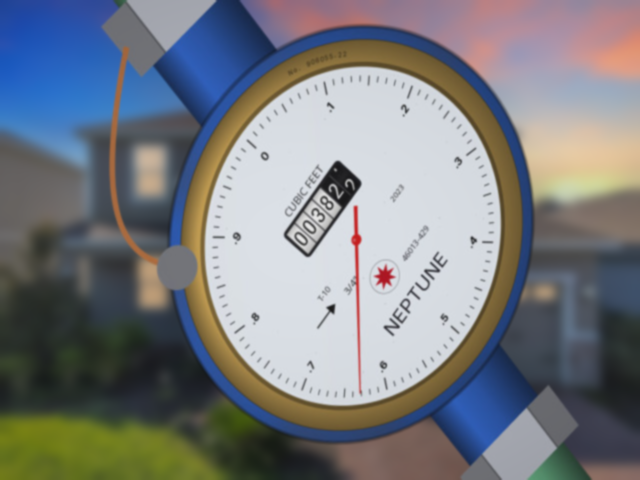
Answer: **3821.63** ft³
